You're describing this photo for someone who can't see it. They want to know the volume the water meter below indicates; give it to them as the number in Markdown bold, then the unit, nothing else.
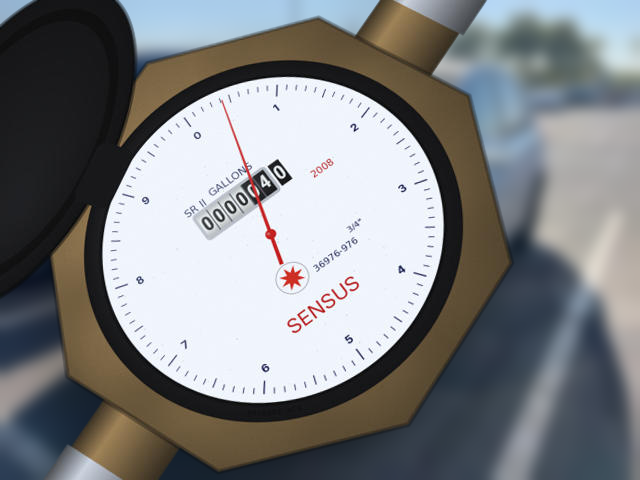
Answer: **40.4** gal
